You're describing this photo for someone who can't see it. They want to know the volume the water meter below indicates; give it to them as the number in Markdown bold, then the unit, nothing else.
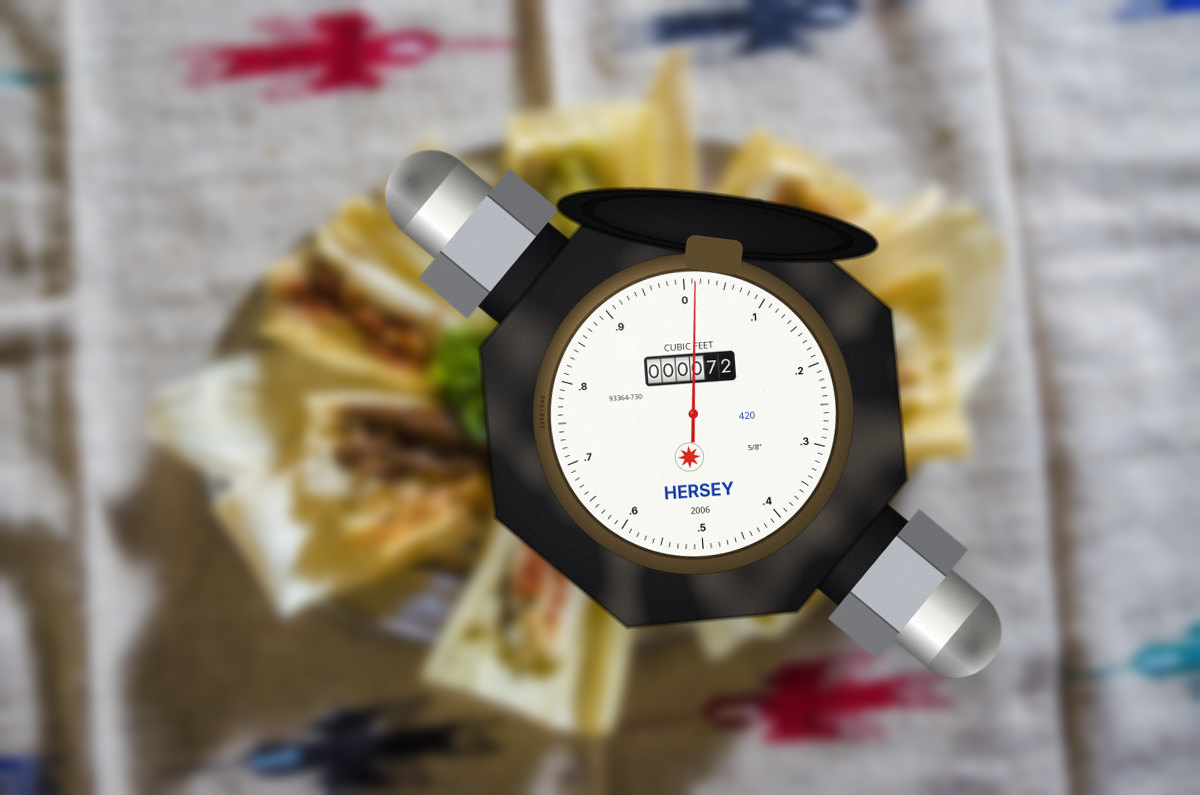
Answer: **72.01** ft³
